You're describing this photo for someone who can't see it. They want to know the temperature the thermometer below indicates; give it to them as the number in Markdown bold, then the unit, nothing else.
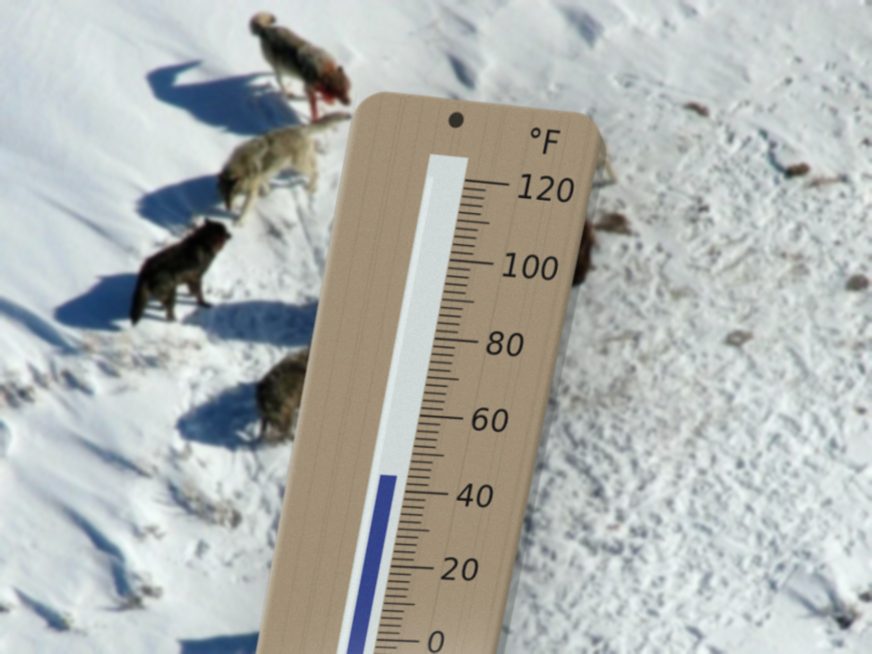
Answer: **44** °F
